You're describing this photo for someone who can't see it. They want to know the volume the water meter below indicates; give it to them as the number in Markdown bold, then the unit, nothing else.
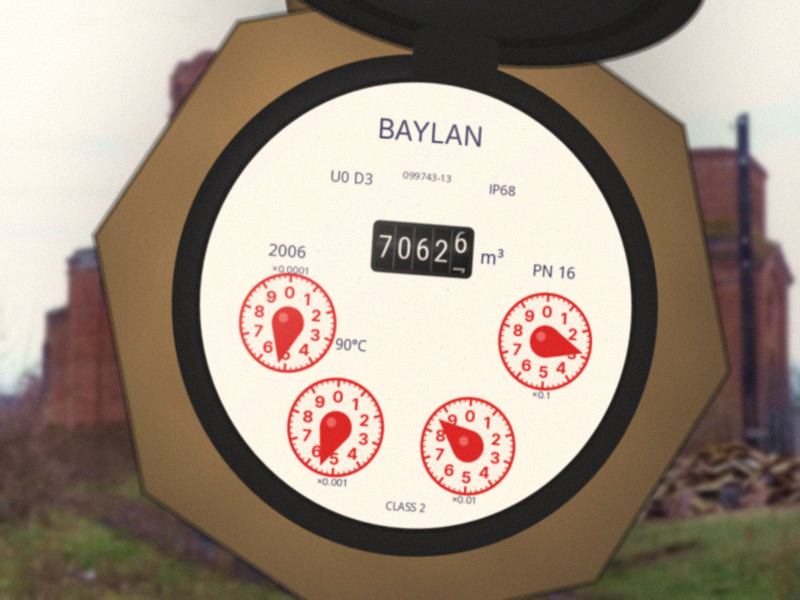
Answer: **70626.2855** m³
